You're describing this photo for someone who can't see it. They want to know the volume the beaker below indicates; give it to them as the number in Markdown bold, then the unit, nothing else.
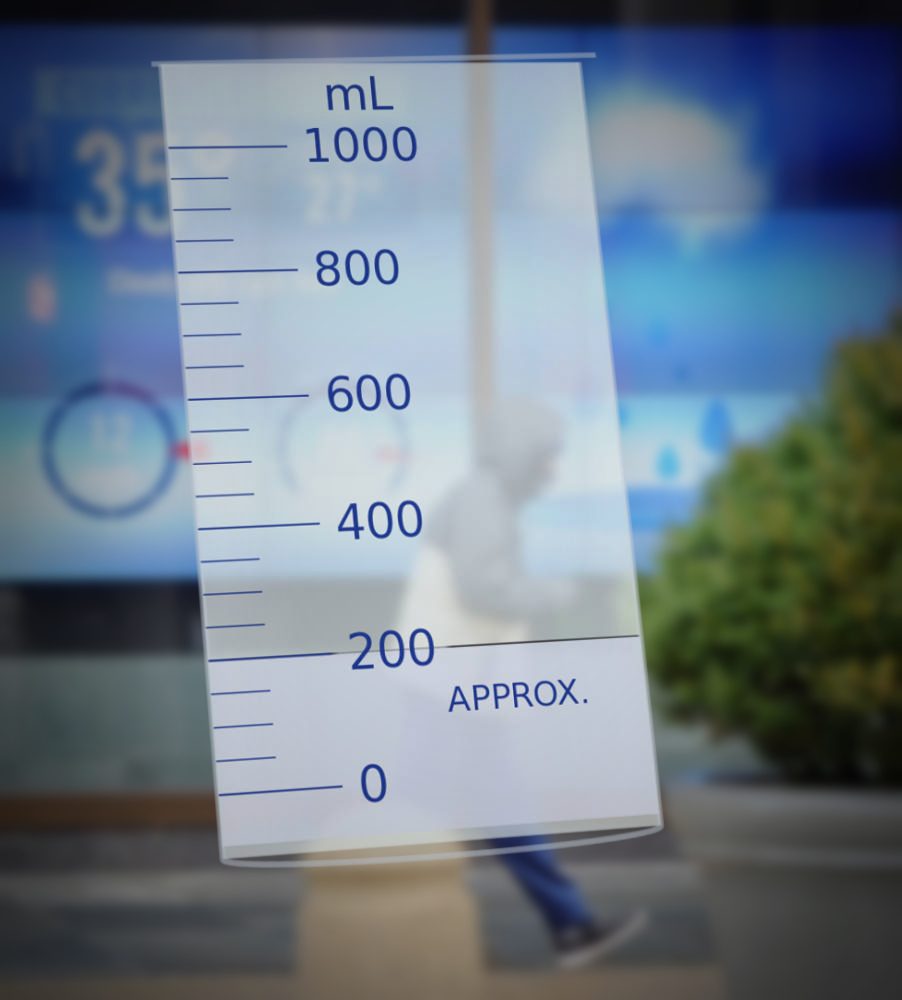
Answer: **200** mL
